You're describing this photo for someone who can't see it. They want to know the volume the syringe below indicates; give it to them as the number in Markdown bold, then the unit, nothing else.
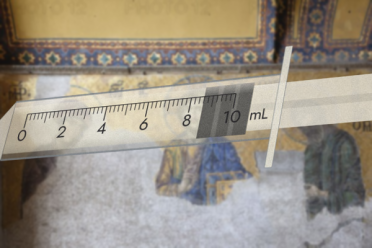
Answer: **8.6** mL
